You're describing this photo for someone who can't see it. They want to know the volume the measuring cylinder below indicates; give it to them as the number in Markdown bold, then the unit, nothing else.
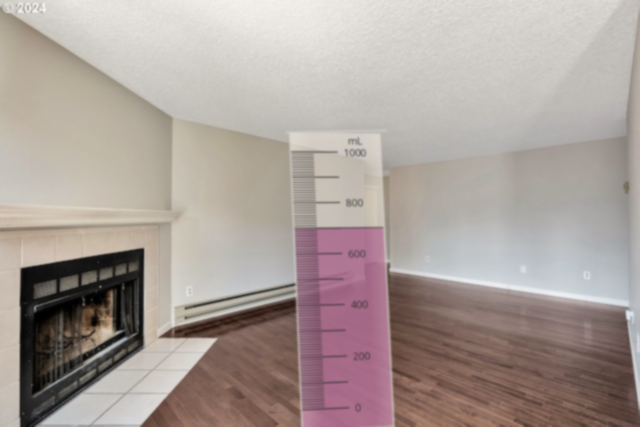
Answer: **700** mL
